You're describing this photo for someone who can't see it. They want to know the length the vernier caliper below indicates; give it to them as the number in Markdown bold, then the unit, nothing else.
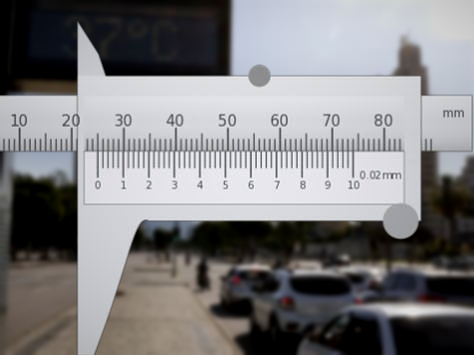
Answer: **25.0** mm
